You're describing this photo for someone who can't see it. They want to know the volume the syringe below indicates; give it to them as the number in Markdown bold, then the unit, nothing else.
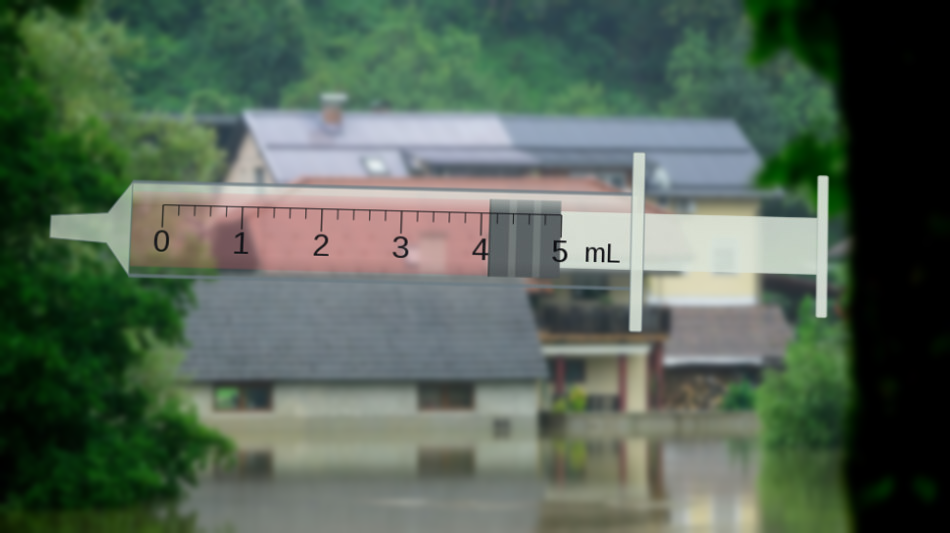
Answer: **4.1** mL
